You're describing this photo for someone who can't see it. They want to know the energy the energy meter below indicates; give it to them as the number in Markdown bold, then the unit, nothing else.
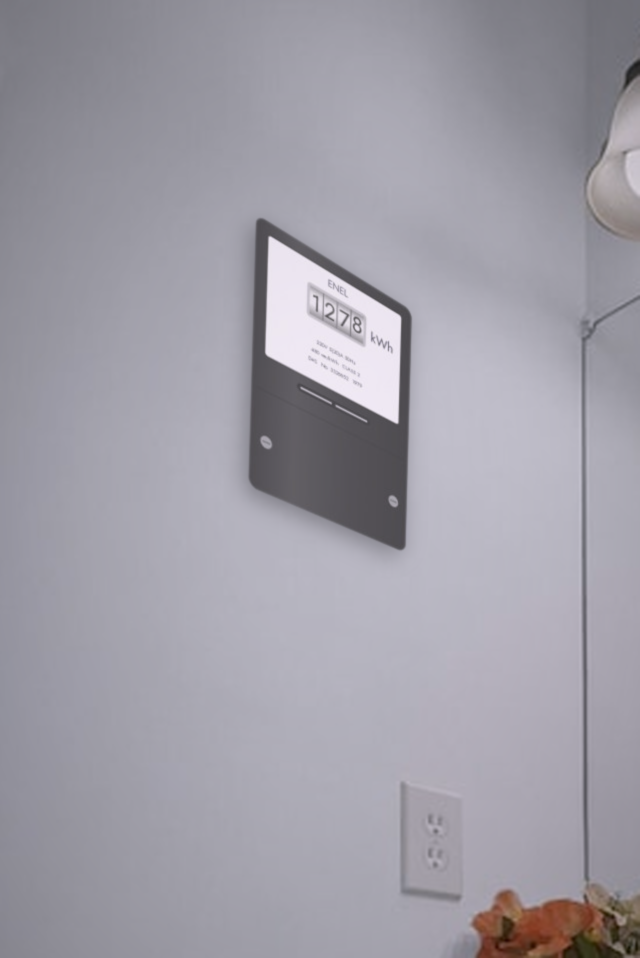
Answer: **1278** kWh
